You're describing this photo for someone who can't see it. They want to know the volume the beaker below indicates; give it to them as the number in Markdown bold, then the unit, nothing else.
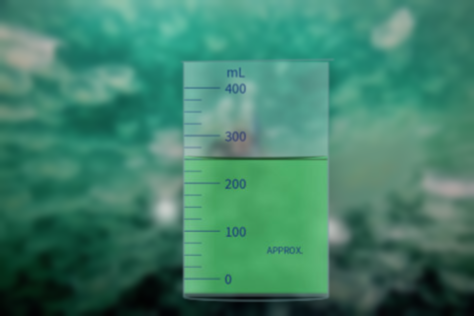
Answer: **250** mL
